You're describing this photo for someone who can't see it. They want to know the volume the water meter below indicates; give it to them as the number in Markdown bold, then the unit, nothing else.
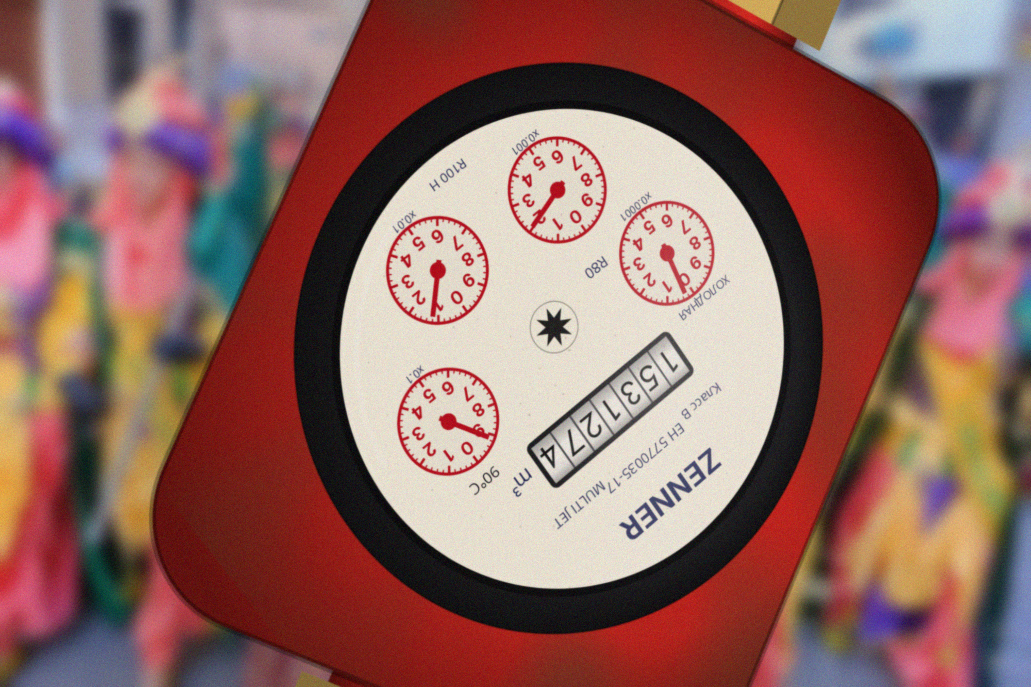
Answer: **1531273.9120** m³
